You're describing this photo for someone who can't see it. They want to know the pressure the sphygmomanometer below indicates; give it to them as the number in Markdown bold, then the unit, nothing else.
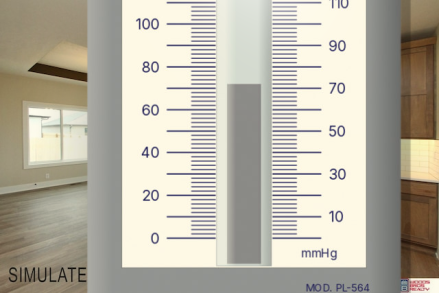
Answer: **72** mmHg
